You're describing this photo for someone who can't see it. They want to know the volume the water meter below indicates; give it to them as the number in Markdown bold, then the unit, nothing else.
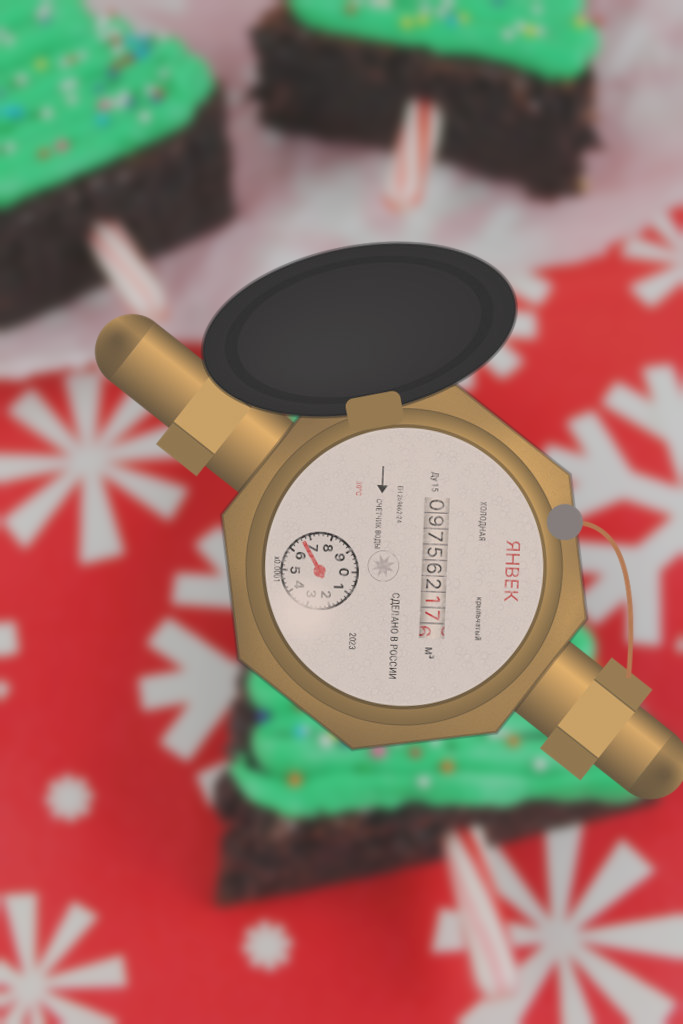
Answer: **97562.1756** m³
